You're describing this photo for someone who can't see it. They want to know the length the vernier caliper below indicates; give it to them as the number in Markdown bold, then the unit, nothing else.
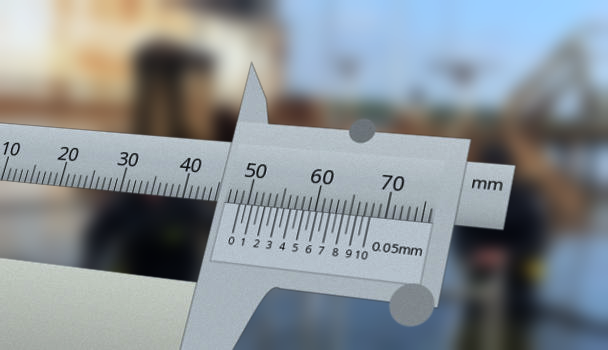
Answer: **48.8** mm
